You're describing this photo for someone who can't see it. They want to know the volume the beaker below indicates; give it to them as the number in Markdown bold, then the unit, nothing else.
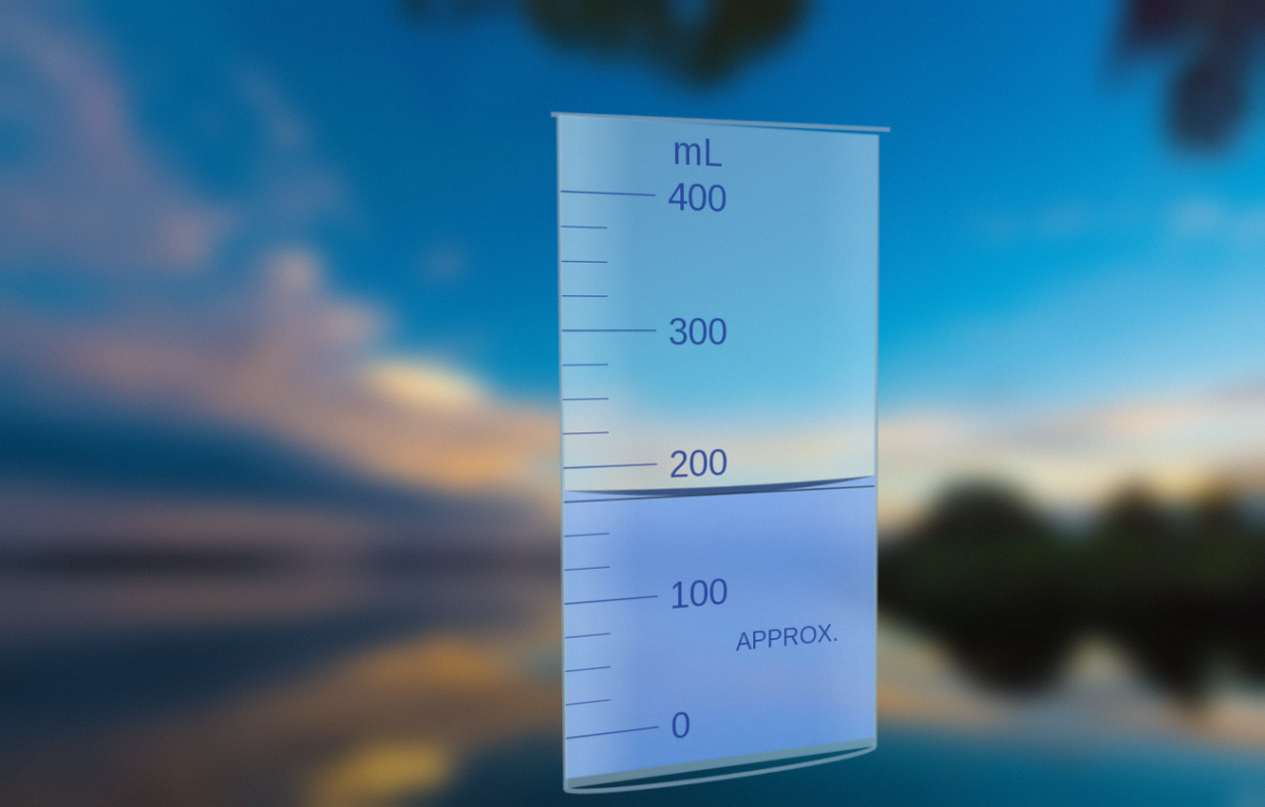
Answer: **175** mL
